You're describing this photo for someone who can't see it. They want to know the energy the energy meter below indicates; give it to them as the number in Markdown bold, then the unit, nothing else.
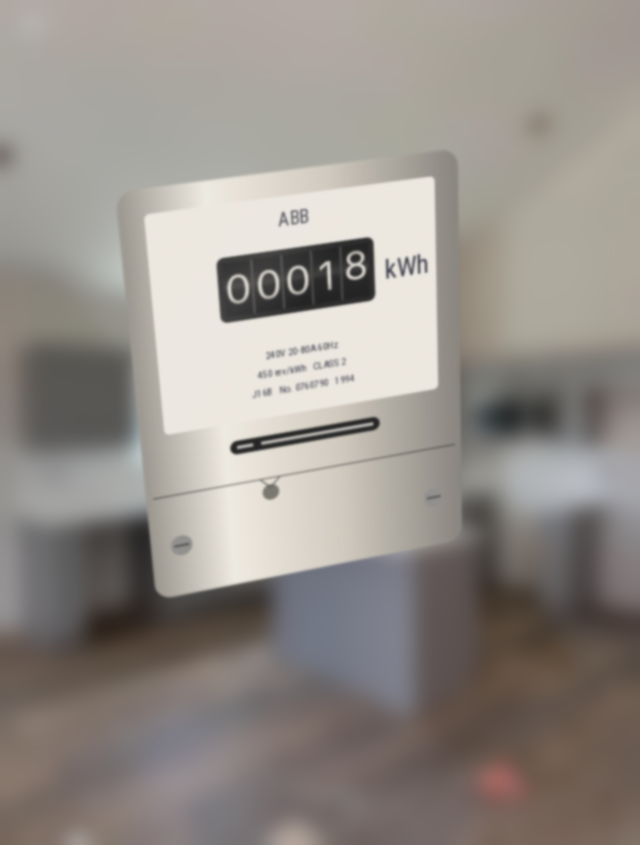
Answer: **18** kWh
